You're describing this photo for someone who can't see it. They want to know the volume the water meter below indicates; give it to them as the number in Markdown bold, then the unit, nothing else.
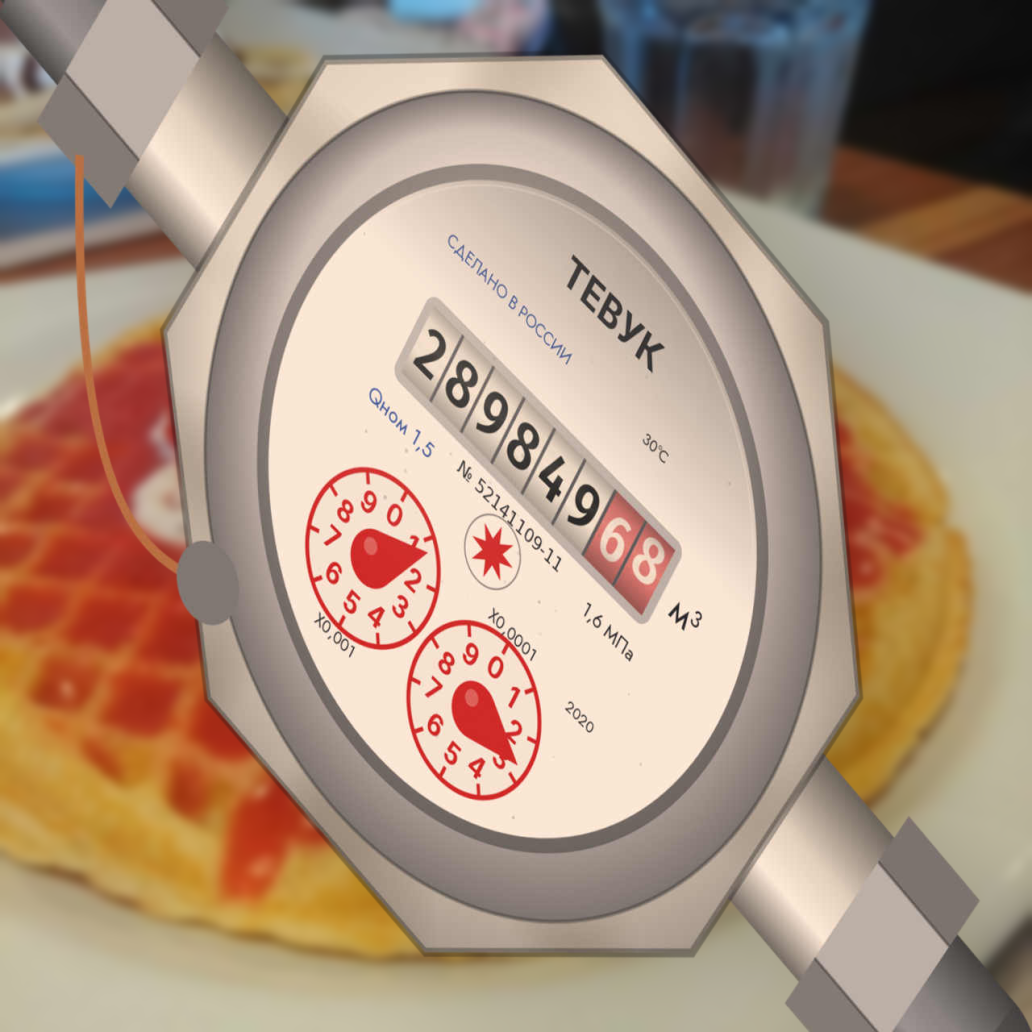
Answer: **289849.6812** m³
